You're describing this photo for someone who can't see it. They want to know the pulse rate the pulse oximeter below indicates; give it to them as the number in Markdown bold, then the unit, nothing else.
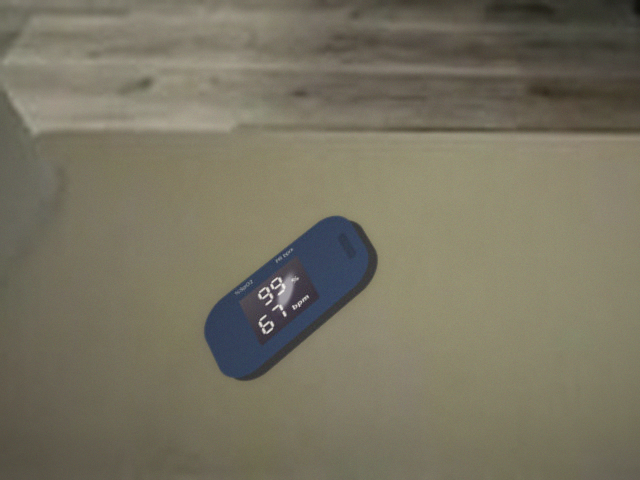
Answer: **67** bpm
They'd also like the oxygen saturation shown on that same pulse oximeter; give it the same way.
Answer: **99** %
